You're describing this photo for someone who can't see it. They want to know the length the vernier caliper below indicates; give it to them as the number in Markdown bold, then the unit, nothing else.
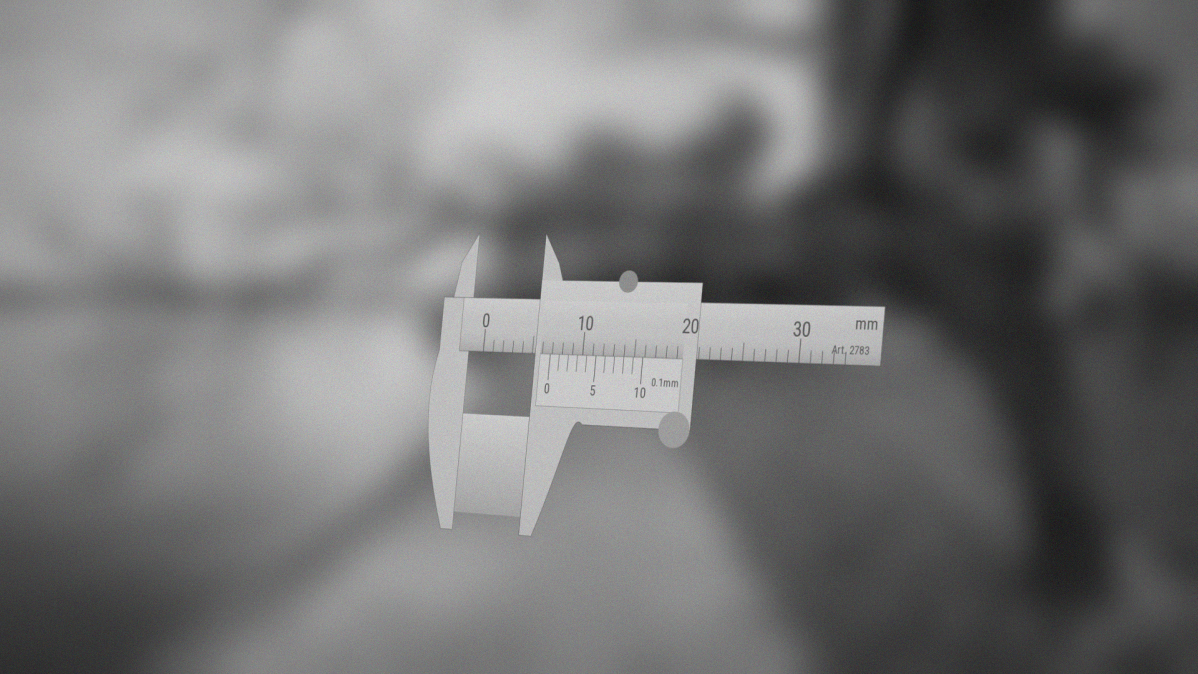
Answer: **6.8** mm
